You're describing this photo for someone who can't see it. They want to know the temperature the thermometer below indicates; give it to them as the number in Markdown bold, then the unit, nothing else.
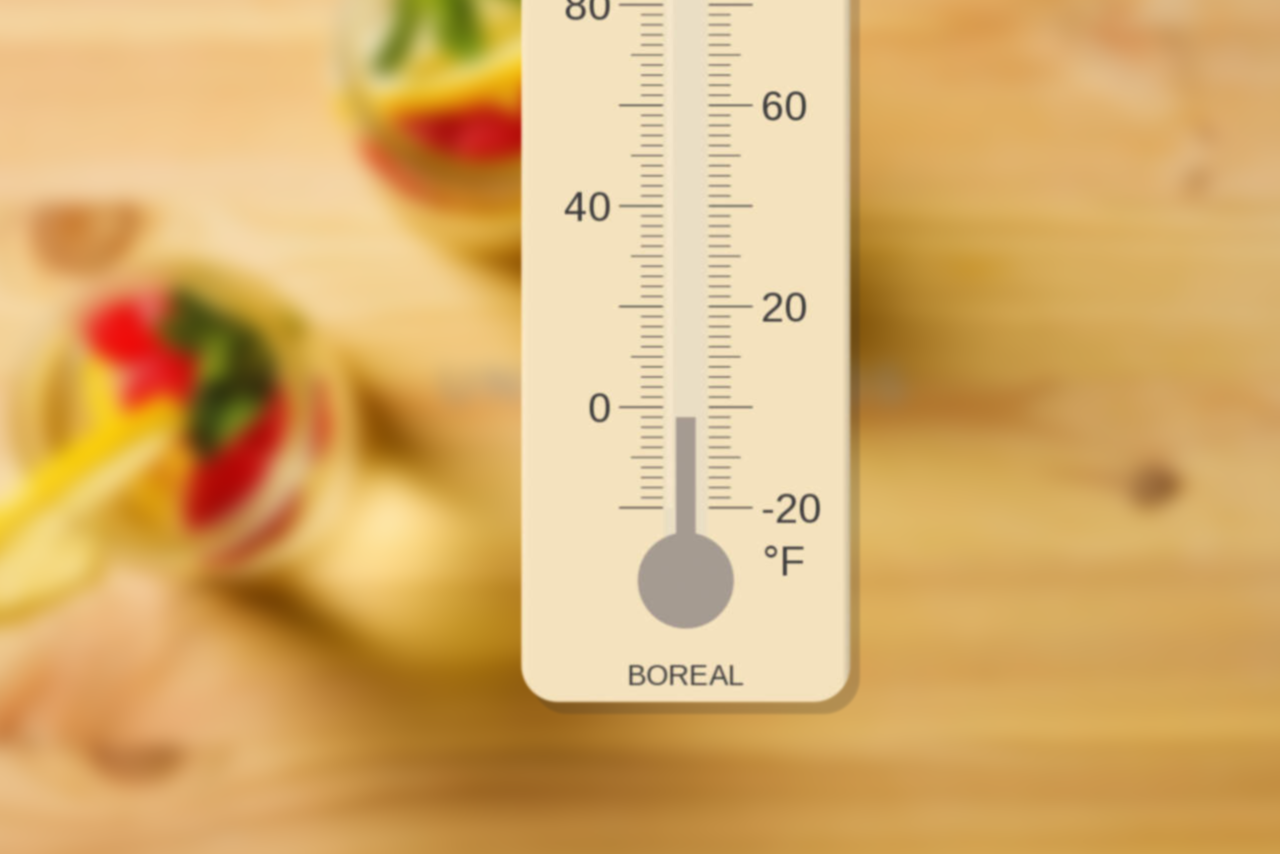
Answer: **-2** °F
